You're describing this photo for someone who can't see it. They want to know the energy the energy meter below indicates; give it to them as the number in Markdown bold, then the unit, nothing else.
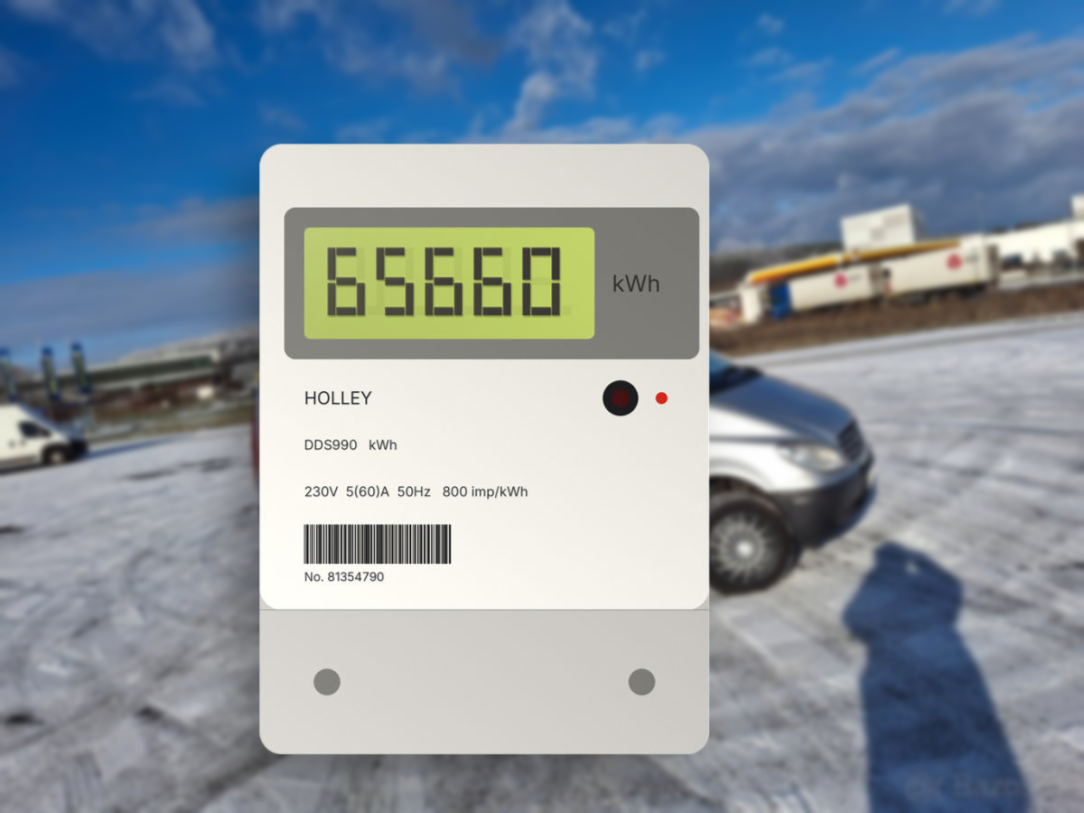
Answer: **65660** kWh
